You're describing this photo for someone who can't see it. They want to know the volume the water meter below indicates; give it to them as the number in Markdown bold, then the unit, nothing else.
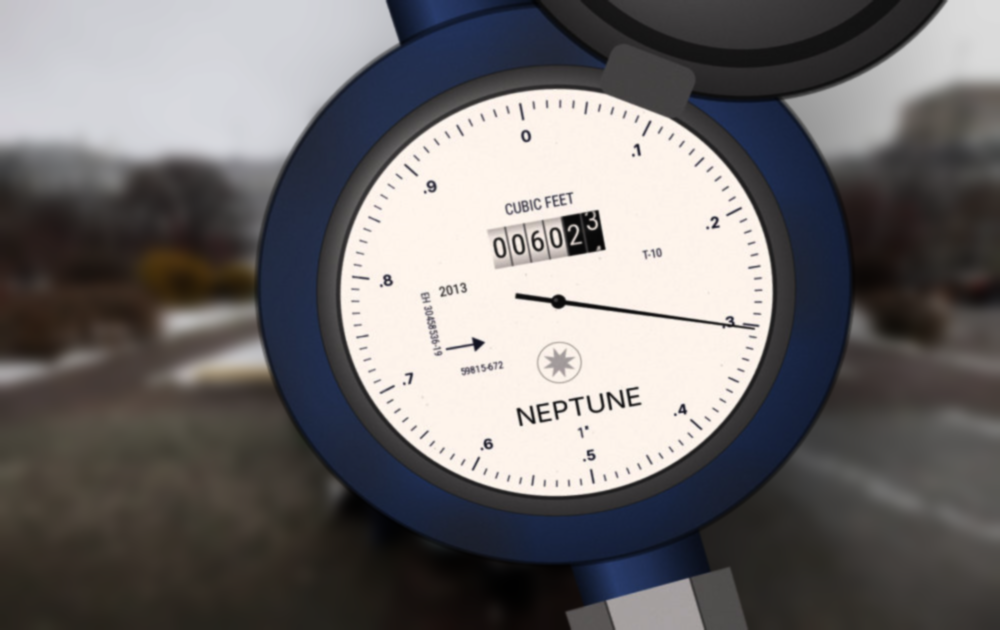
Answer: **6023.30** ft³
